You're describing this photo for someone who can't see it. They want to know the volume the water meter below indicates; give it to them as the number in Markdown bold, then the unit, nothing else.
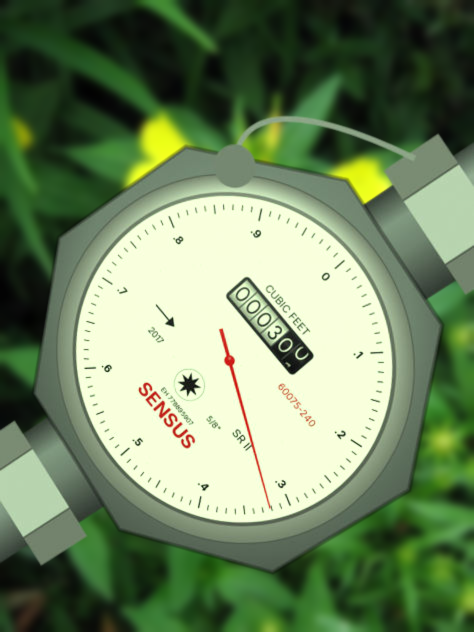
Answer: **300.32** ft³
